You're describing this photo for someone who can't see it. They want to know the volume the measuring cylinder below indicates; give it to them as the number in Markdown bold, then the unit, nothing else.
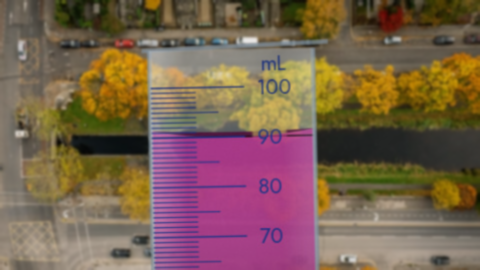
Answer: **90** mL
